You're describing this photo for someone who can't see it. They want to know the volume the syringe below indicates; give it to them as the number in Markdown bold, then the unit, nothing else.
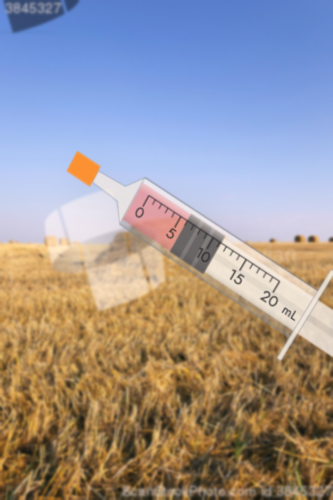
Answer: **6** mL
